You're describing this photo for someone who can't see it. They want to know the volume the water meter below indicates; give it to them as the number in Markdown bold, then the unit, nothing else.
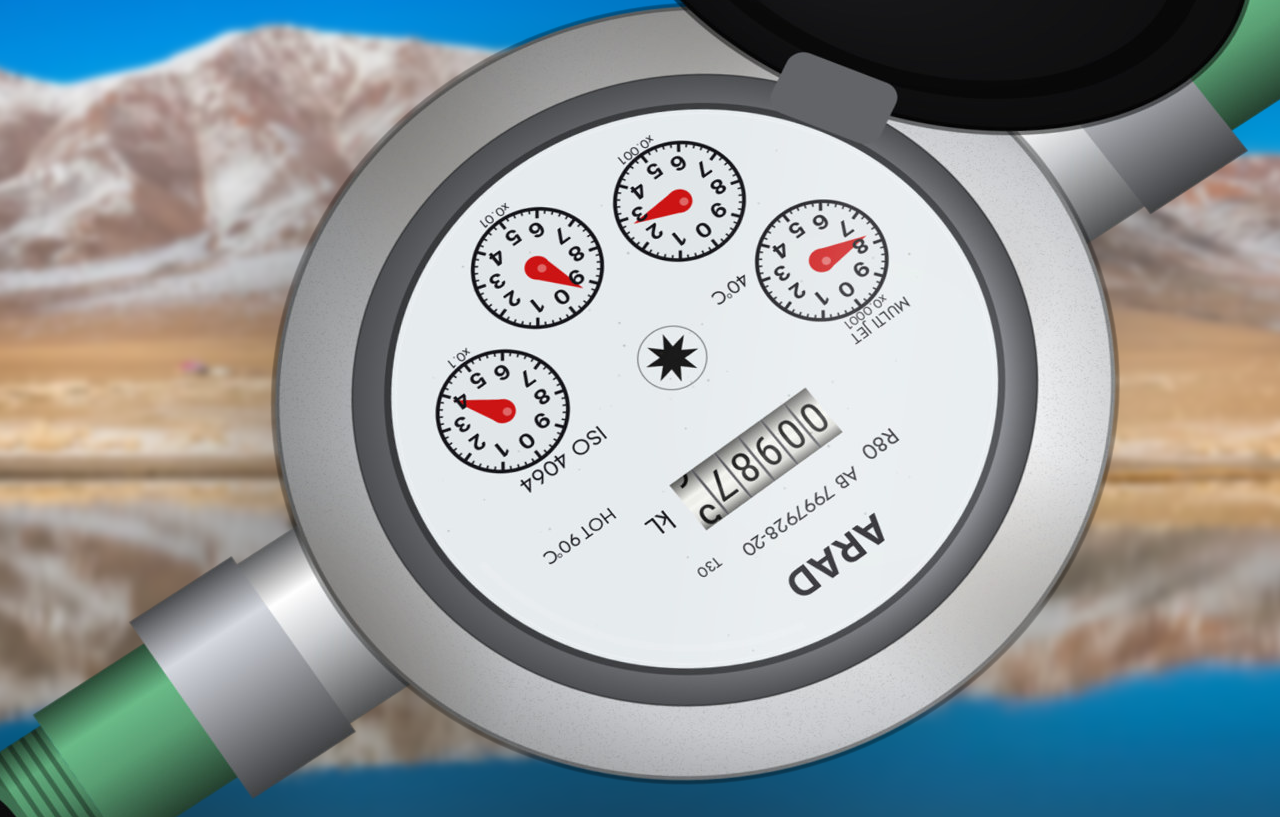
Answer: **9875.3927** kL
